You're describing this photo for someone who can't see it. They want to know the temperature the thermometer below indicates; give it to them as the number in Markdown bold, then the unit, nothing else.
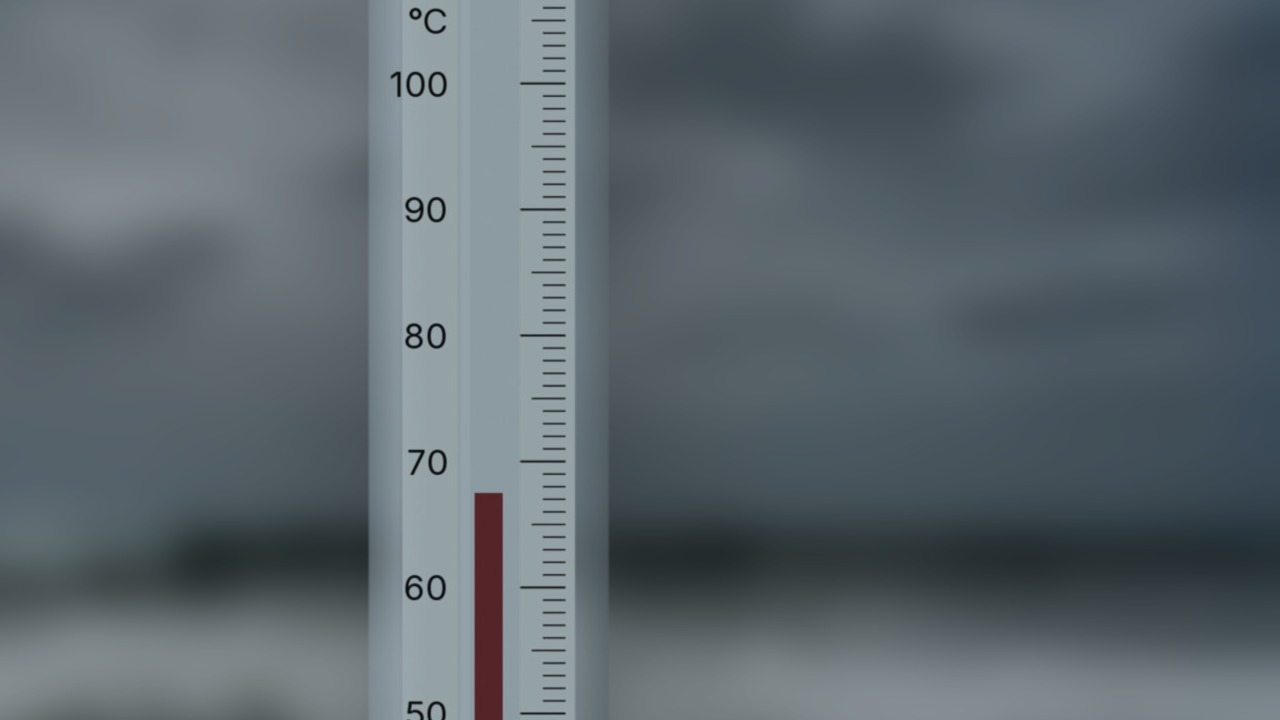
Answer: **67.5** °C
